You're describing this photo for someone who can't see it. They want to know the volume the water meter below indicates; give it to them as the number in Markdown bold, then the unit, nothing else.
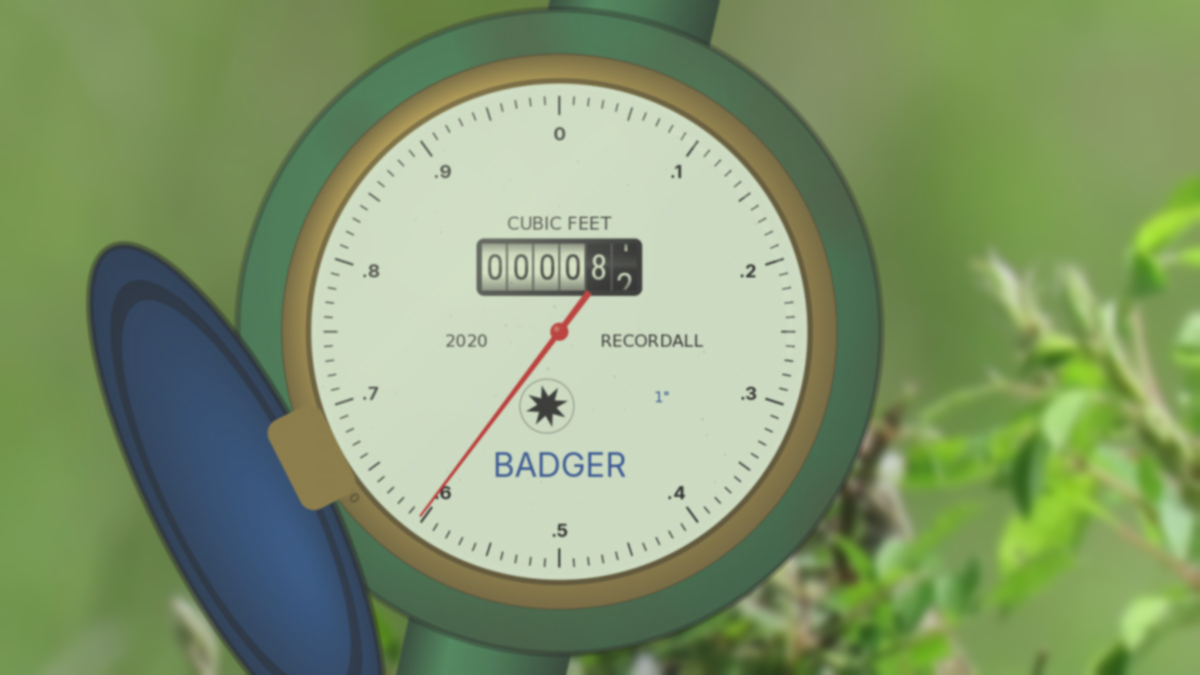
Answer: **81.60** ft³
